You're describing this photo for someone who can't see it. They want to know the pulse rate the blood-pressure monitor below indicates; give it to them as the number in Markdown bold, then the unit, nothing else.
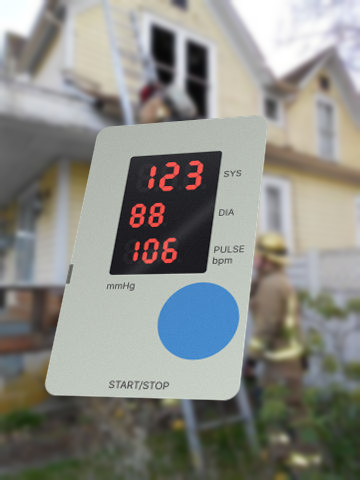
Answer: **106** bpm
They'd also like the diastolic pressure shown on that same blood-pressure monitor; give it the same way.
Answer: **88** mmHg
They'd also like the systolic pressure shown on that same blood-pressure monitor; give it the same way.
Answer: **123** mmHg
